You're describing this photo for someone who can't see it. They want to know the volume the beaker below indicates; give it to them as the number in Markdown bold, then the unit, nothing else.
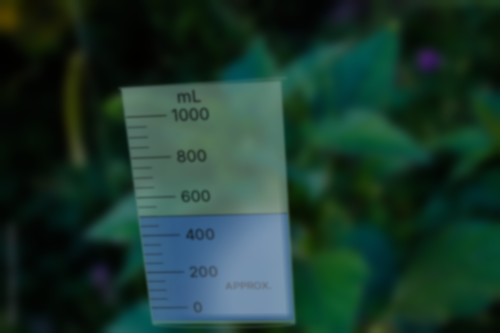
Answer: **500** mL
